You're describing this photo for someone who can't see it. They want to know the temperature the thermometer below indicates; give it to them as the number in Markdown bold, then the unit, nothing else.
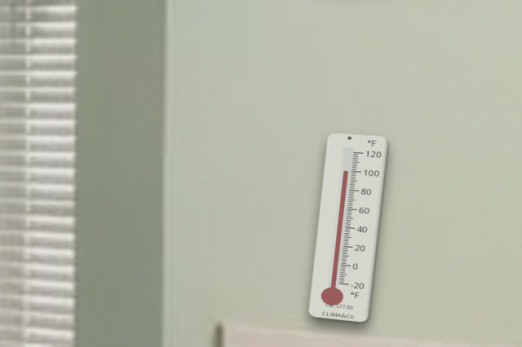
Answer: **100** °F
